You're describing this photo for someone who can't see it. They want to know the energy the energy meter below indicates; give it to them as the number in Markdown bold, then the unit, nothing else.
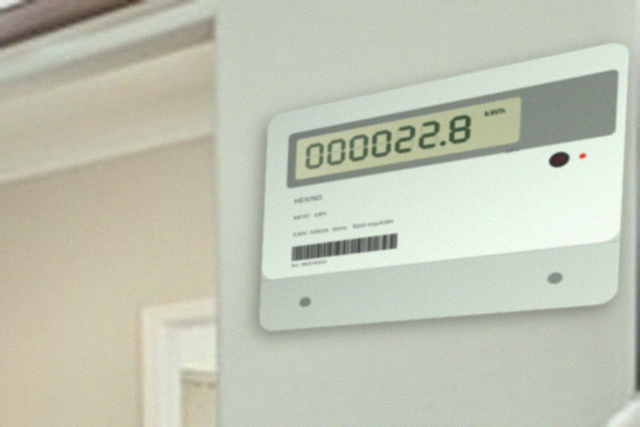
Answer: **22.8** kWh
